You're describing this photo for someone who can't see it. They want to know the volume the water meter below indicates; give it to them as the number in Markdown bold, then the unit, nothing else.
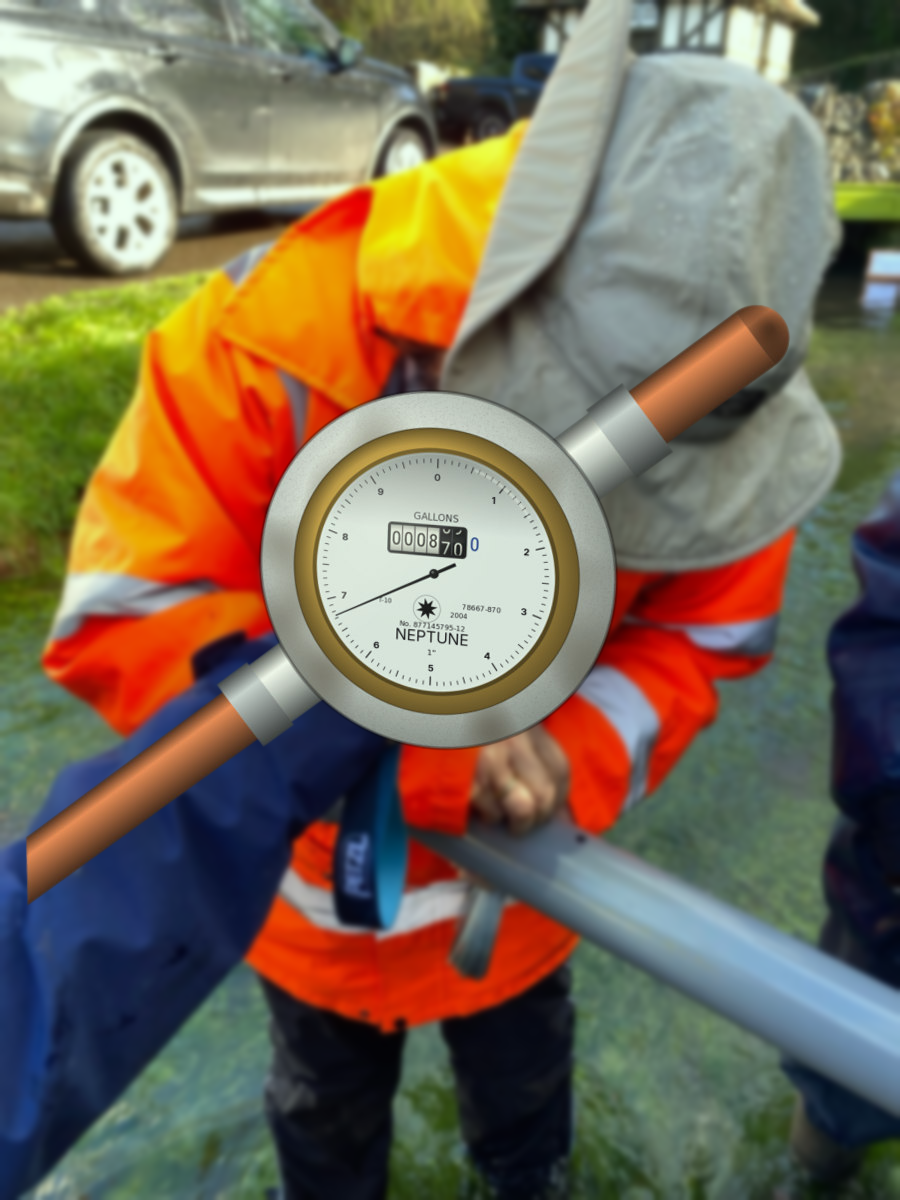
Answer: **8696.7** gal
